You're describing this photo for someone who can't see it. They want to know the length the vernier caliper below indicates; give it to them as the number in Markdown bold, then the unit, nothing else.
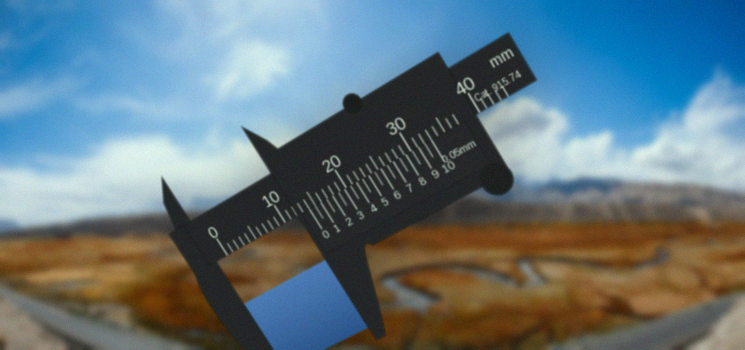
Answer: **14.0** mm
